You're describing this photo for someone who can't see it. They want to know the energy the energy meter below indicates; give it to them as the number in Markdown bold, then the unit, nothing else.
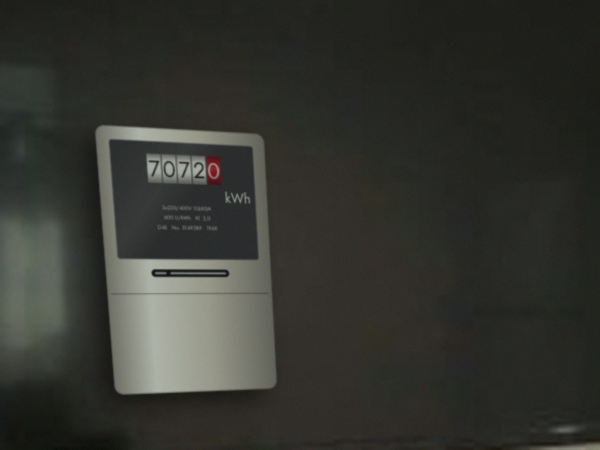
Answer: **7072.0** kWh
